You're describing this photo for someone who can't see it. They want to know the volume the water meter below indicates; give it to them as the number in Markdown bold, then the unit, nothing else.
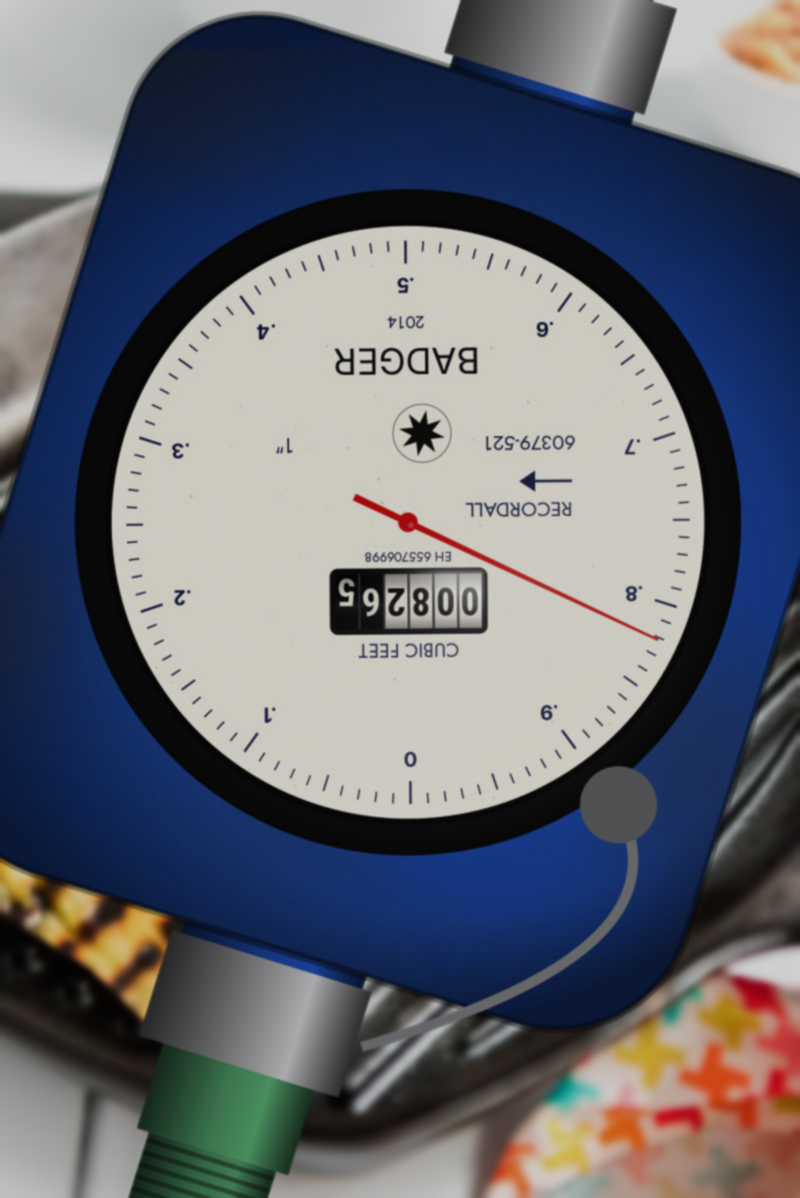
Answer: **8264.82** ft³
